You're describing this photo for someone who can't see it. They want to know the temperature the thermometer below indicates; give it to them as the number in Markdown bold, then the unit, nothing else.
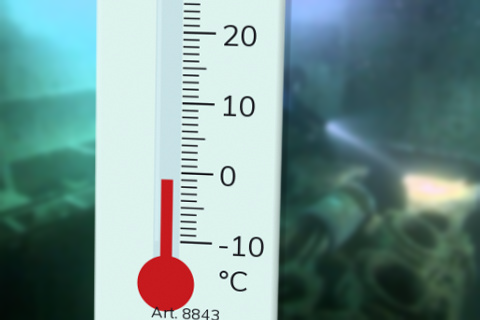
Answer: **-1** °C
